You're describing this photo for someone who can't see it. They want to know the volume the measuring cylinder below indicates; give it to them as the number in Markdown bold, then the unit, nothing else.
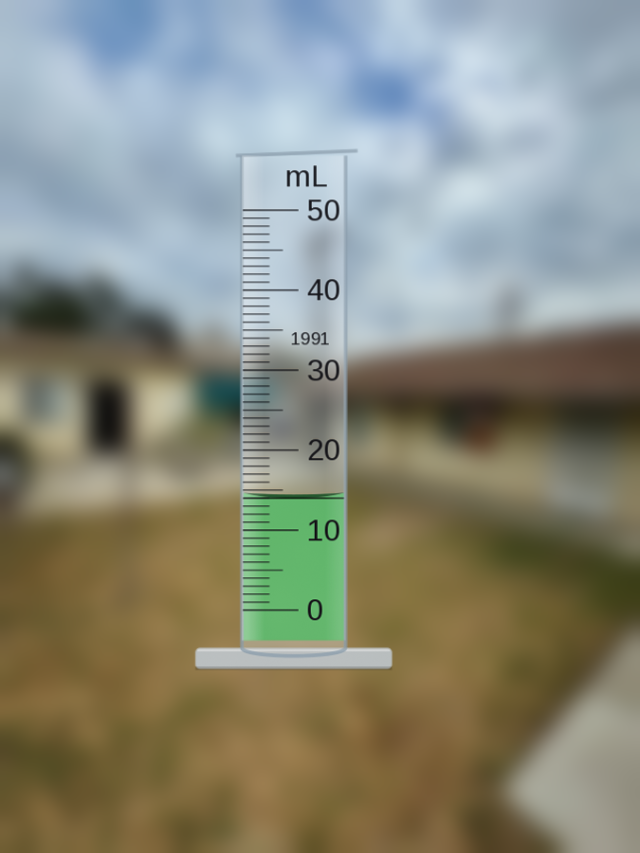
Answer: **14** mL
